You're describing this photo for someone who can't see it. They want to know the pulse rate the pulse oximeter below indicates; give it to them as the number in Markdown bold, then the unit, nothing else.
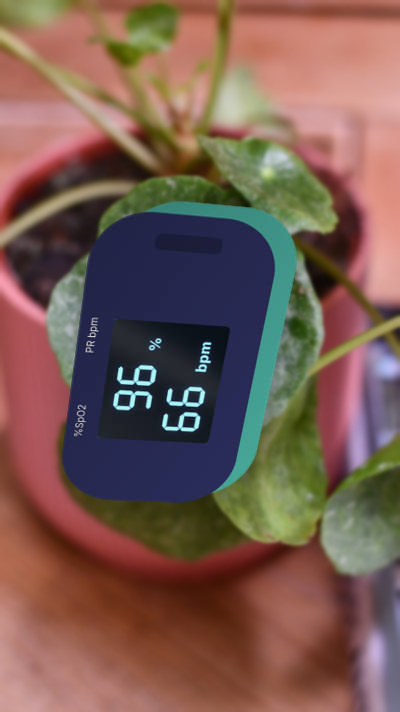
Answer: **66** bpm
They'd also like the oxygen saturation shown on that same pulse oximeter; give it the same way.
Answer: **96** %
